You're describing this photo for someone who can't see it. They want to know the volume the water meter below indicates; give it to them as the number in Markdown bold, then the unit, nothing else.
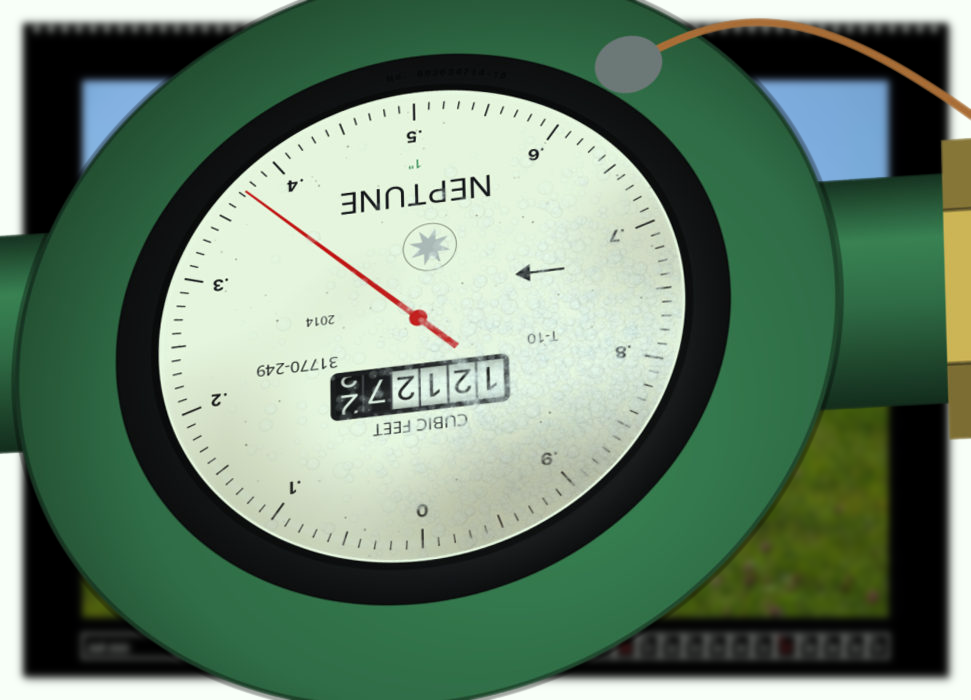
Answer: **121272.37** ft³
